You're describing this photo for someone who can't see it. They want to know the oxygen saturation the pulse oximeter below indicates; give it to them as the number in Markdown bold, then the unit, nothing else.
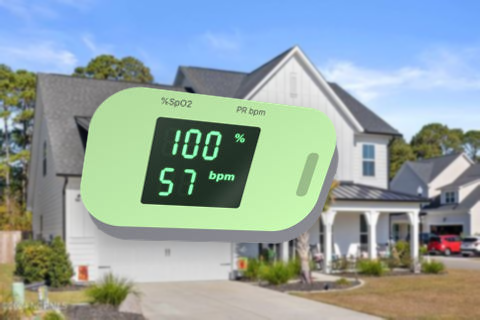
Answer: **100** %
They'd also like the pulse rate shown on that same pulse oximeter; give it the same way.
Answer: **57** bpm
